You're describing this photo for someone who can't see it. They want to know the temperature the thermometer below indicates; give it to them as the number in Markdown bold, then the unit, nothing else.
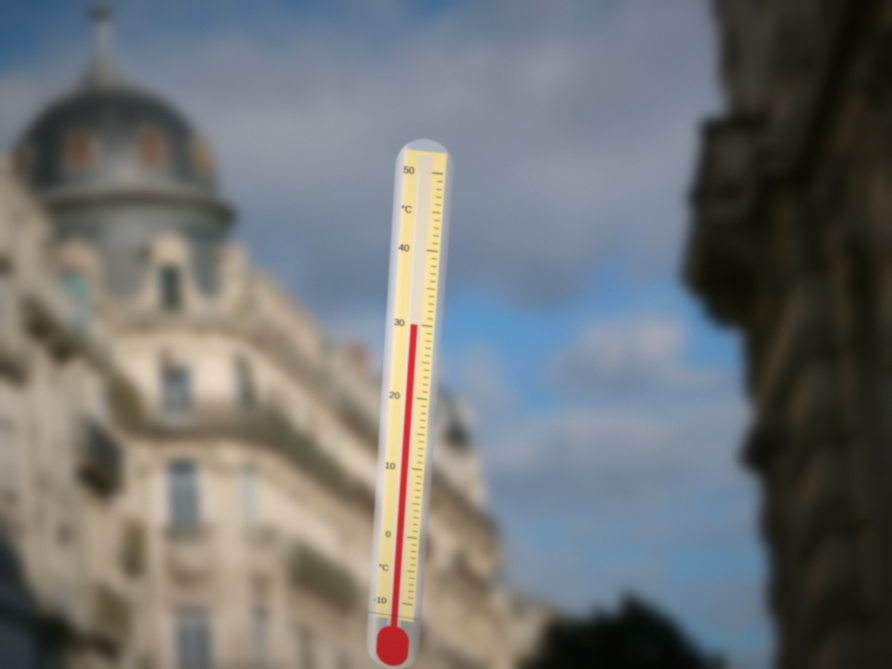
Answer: **30** °C
